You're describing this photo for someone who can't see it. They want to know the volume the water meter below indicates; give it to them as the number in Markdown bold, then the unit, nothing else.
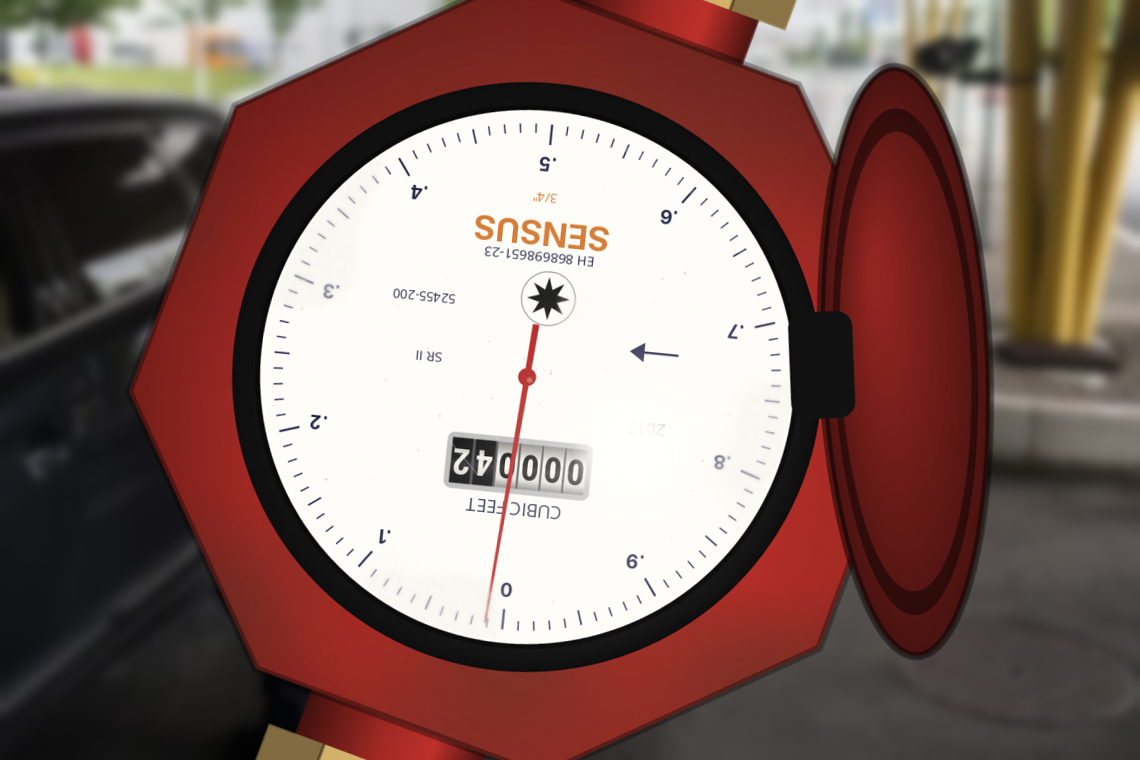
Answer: **42.01** ft³
